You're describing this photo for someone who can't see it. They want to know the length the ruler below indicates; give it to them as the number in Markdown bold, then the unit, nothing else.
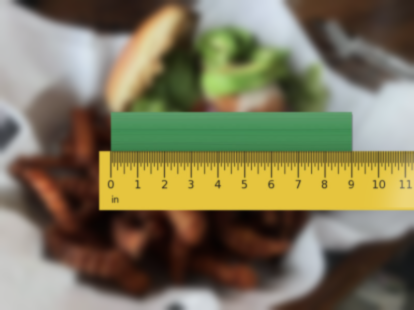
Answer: **9** in
